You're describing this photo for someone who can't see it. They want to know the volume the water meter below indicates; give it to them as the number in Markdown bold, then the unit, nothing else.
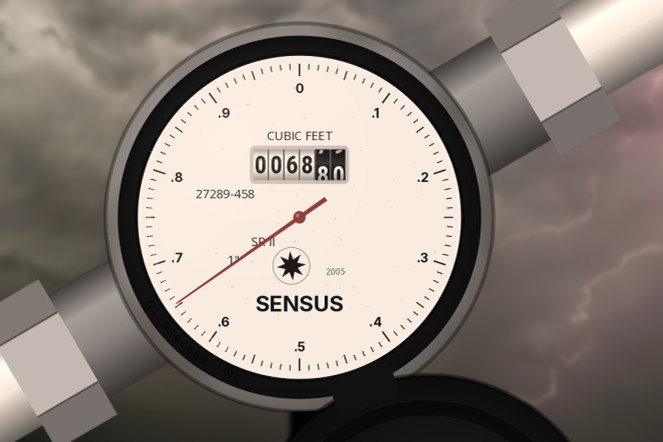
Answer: **6879.65** ft³
